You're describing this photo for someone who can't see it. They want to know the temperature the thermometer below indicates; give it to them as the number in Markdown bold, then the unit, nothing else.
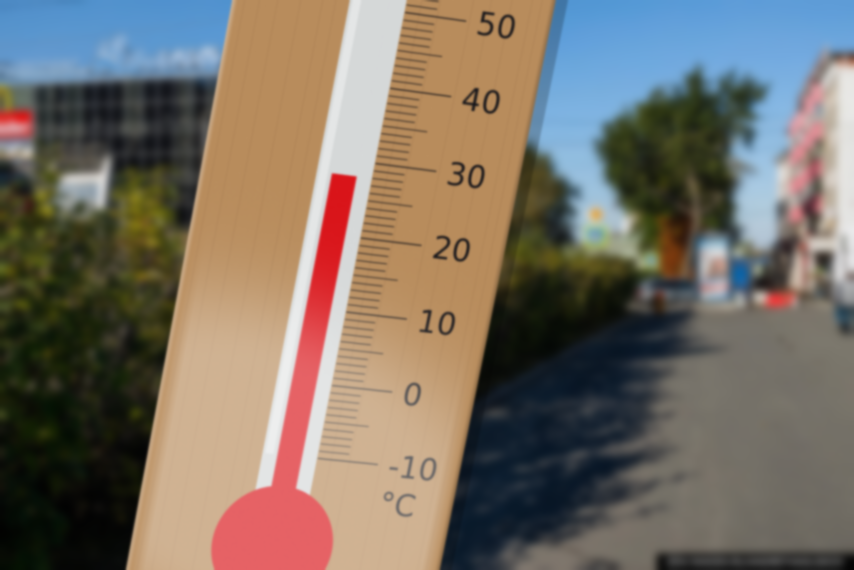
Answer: **28** °C
